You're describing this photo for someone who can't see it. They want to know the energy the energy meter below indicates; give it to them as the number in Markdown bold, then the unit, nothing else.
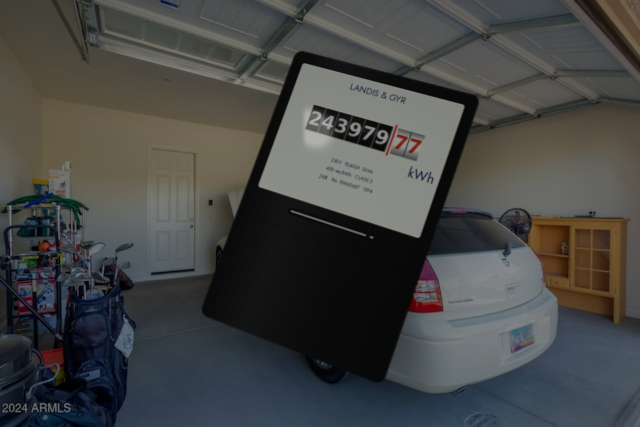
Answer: **243979.77** kWh
